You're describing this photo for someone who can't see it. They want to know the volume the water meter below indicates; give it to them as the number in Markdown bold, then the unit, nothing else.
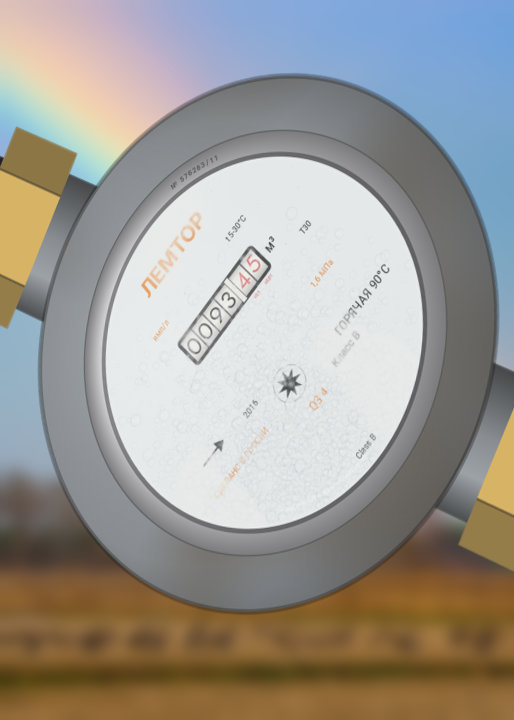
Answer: **93.45** m³
